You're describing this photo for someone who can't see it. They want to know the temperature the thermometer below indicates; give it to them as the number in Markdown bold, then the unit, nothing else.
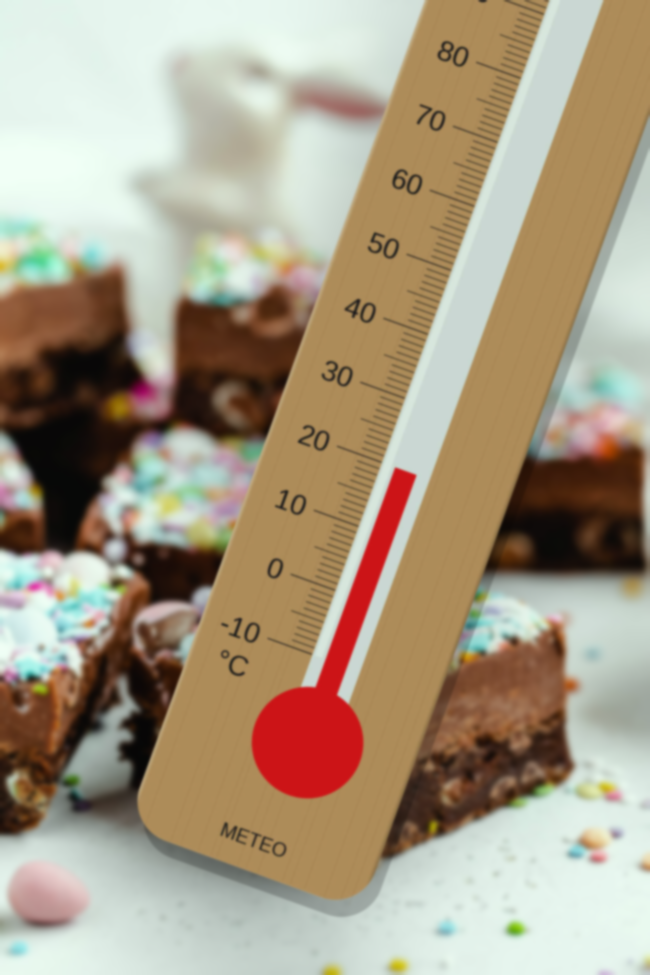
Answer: **20** °C
